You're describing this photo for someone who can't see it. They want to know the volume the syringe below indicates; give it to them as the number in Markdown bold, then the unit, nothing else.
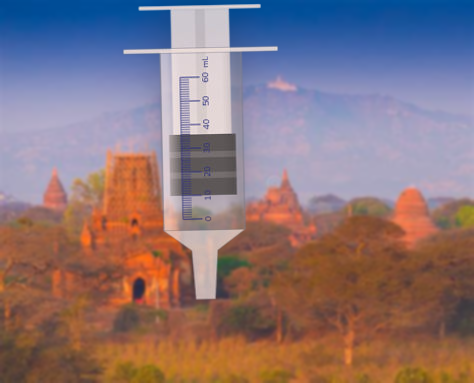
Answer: **10** mL
